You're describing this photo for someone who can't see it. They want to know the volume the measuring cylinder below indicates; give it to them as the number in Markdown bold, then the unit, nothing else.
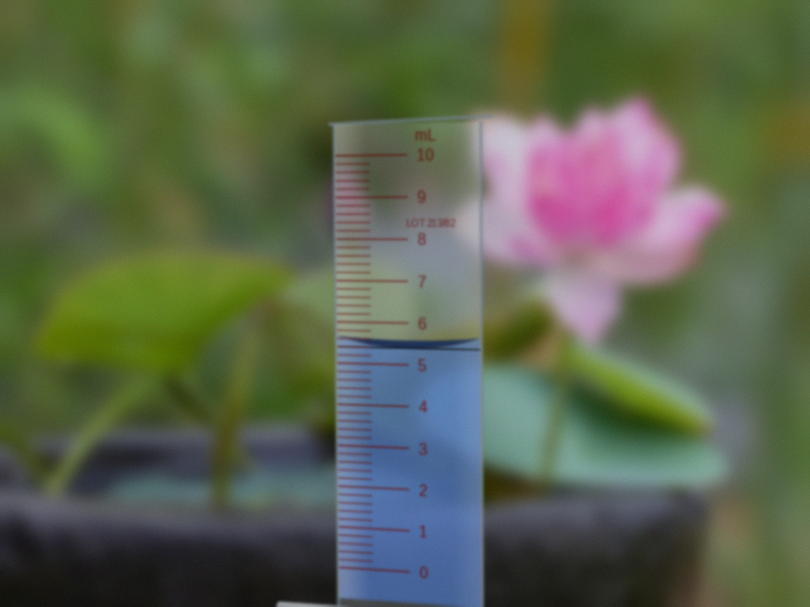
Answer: **5.4** mL
